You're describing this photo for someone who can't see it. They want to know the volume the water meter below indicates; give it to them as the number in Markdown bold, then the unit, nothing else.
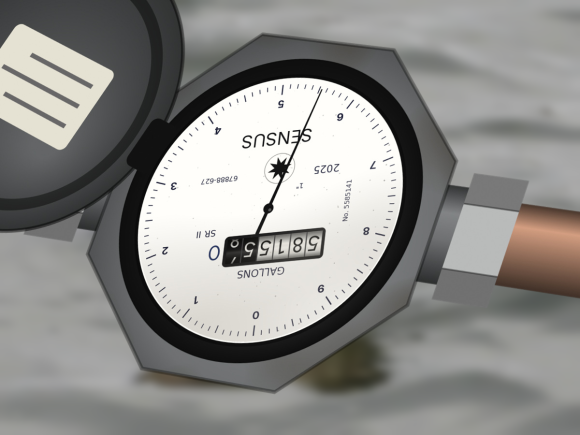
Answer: **5815575.5** gal
